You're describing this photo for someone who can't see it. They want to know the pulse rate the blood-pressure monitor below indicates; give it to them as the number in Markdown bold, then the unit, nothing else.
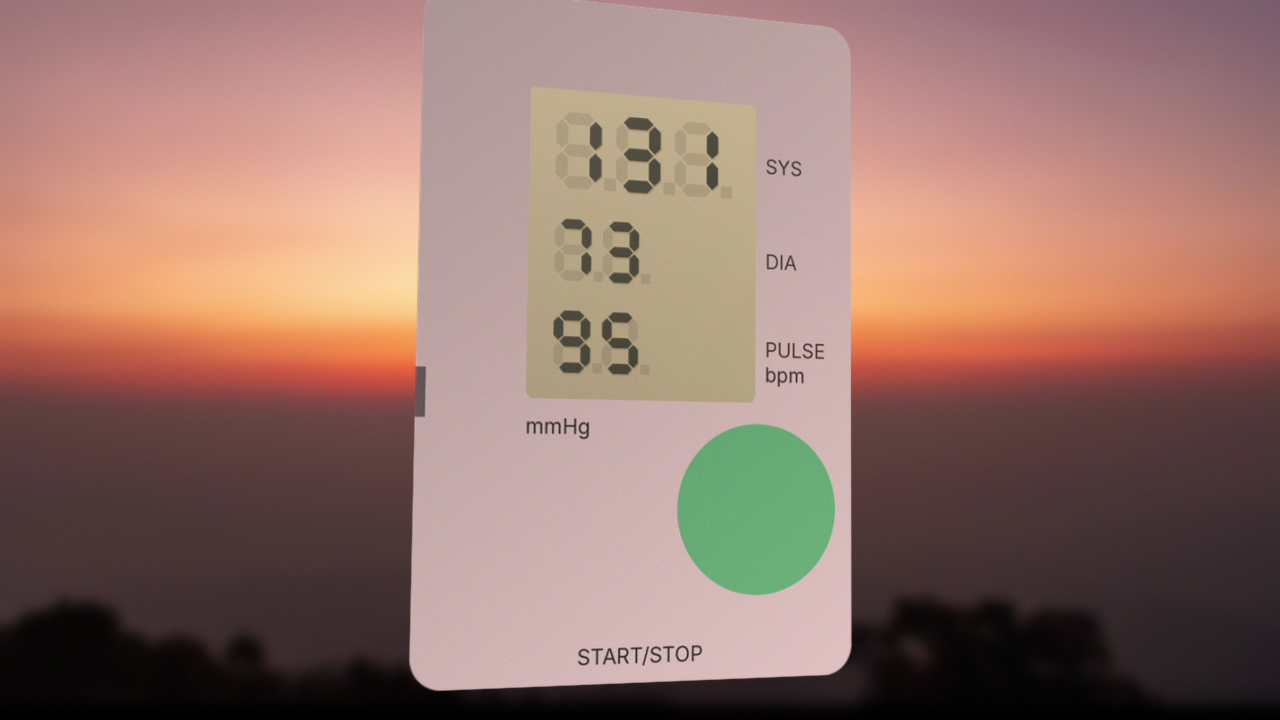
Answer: **95** bpm
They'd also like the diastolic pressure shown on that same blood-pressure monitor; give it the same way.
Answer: **73** mmHg
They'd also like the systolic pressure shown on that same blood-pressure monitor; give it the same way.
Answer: **131** mmHg
